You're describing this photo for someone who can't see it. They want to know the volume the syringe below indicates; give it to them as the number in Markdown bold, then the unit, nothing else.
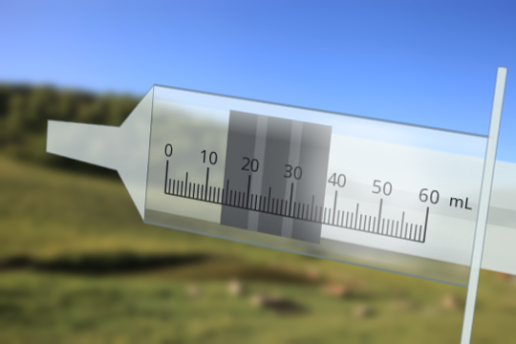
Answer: **14** mL
